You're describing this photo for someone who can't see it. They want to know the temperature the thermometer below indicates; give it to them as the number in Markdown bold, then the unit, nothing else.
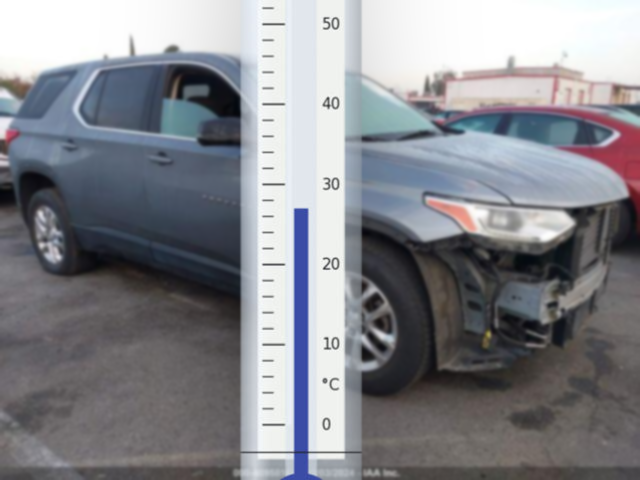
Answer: **27** °C
